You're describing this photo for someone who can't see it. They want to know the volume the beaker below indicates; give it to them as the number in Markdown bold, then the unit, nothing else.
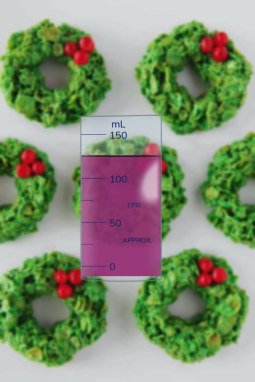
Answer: **125** mL
